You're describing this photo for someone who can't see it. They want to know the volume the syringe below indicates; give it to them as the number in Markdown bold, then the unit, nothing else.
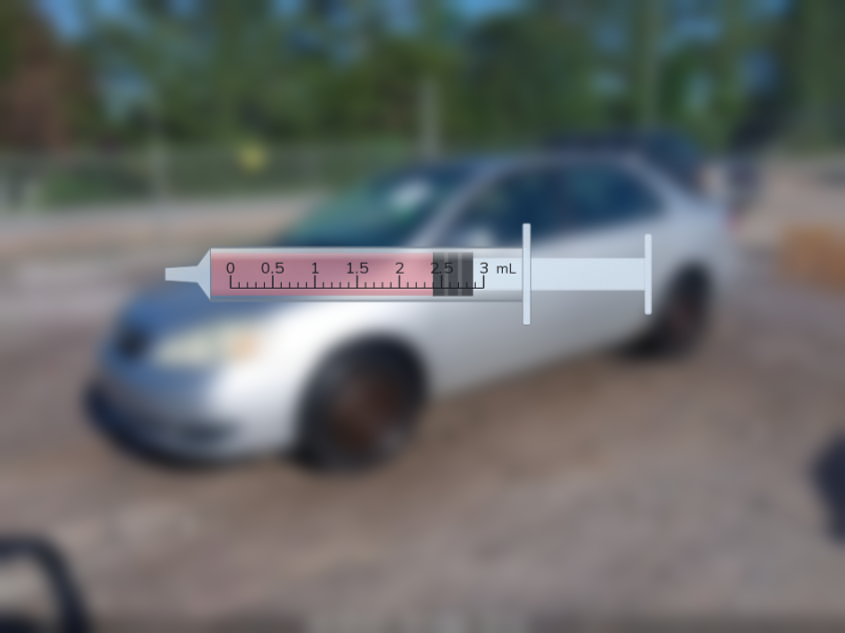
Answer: **2.4** mL
